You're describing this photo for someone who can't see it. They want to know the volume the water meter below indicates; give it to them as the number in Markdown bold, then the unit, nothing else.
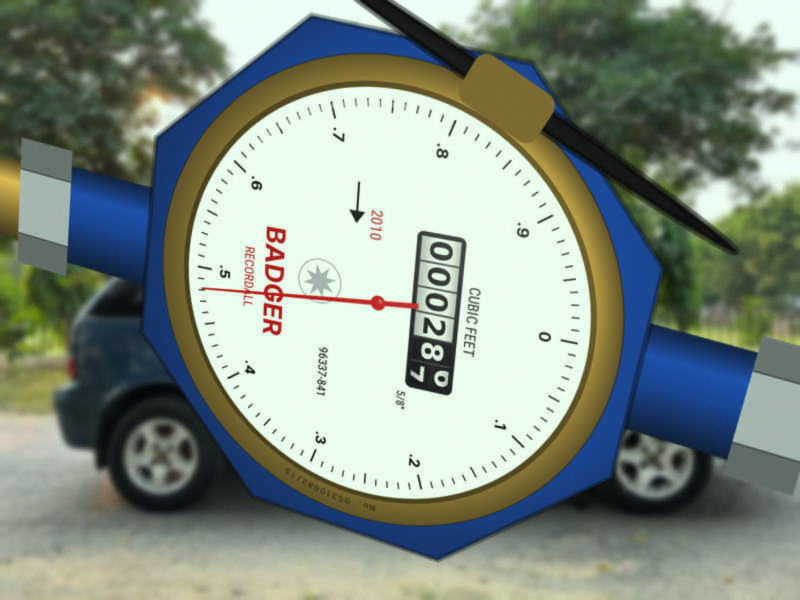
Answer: **286.48** ft³
